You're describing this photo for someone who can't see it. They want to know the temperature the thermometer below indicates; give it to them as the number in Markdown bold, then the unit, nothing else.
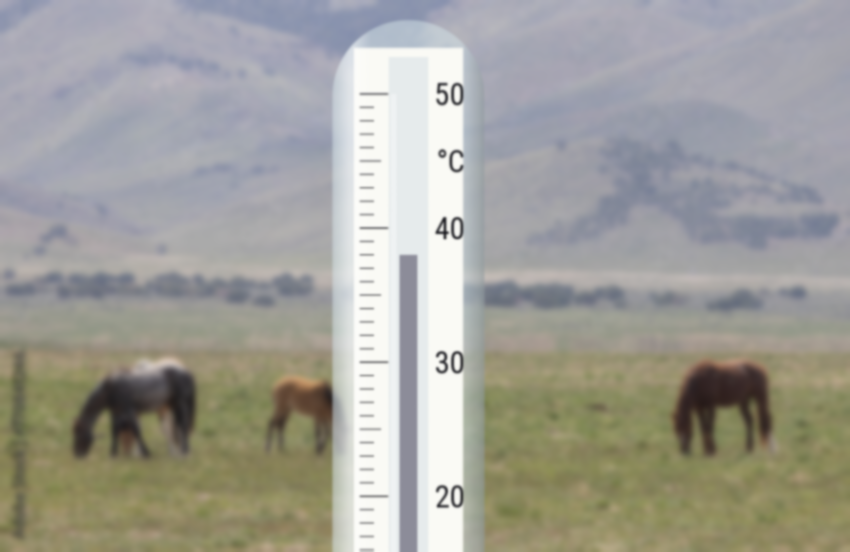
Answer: **38** °C
